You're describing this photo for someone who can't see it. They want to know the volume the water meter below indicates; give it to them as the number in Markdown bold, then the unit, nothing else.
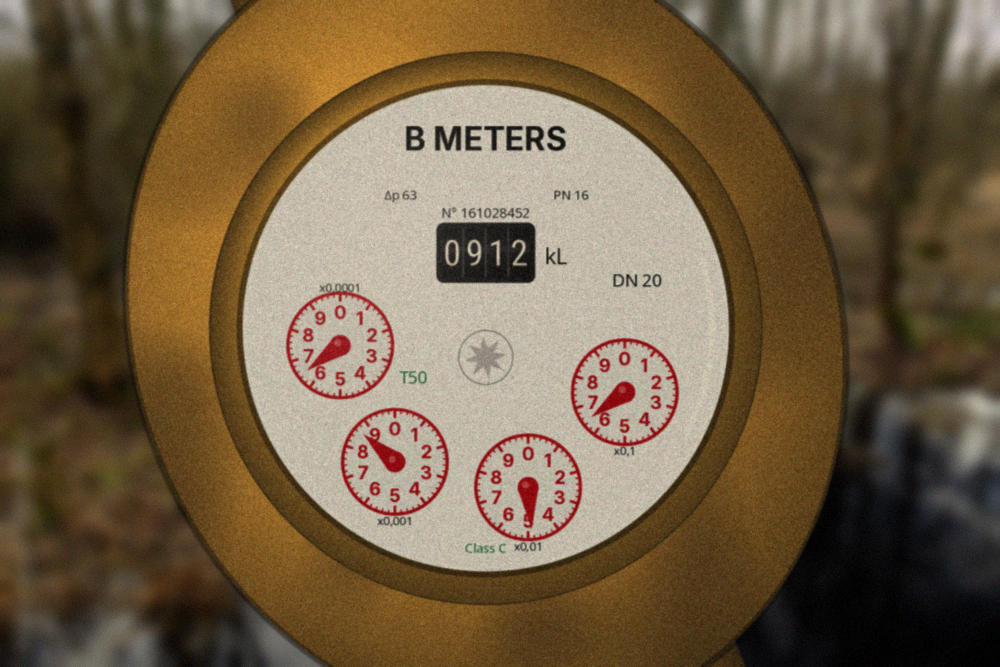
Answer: **912.6486** kL
